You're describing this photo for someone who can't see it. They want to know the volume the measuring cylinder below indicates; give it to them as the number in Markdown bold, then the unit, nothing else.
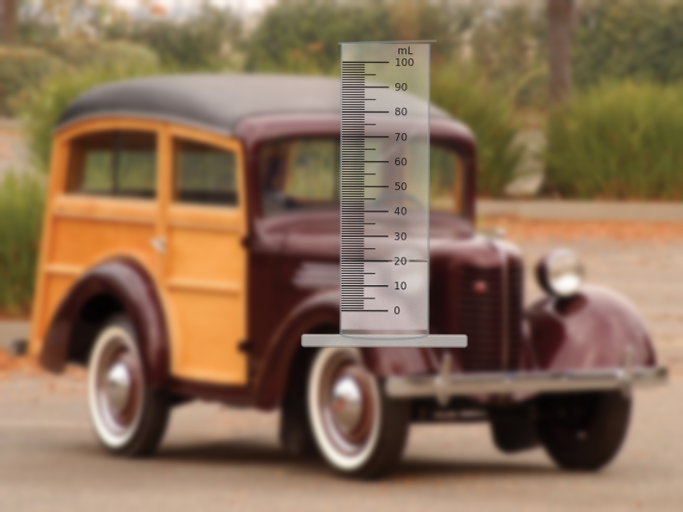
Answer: **20** mL
